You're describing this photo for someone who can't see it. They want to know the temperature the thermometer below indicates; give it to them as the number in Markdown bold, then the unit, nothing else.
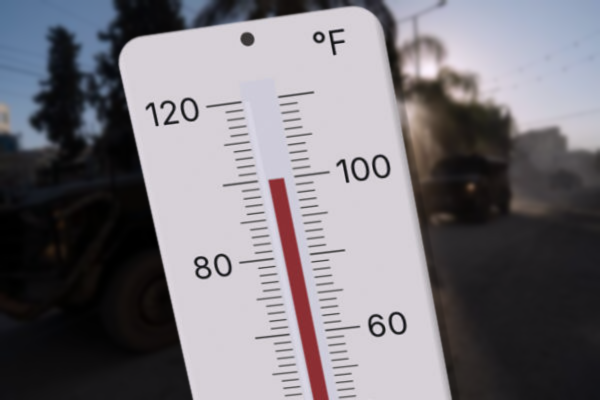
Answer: **100** °F
